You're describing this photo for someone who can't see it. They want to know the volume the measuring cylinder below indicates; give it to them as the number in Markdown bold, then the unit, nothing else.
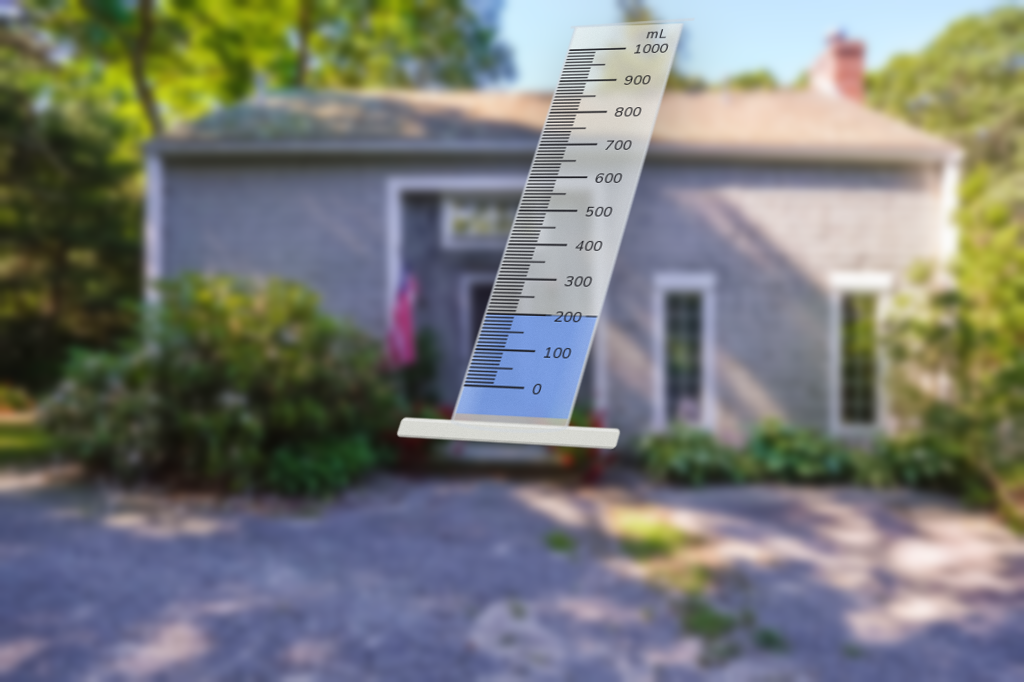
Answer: **200** mL
